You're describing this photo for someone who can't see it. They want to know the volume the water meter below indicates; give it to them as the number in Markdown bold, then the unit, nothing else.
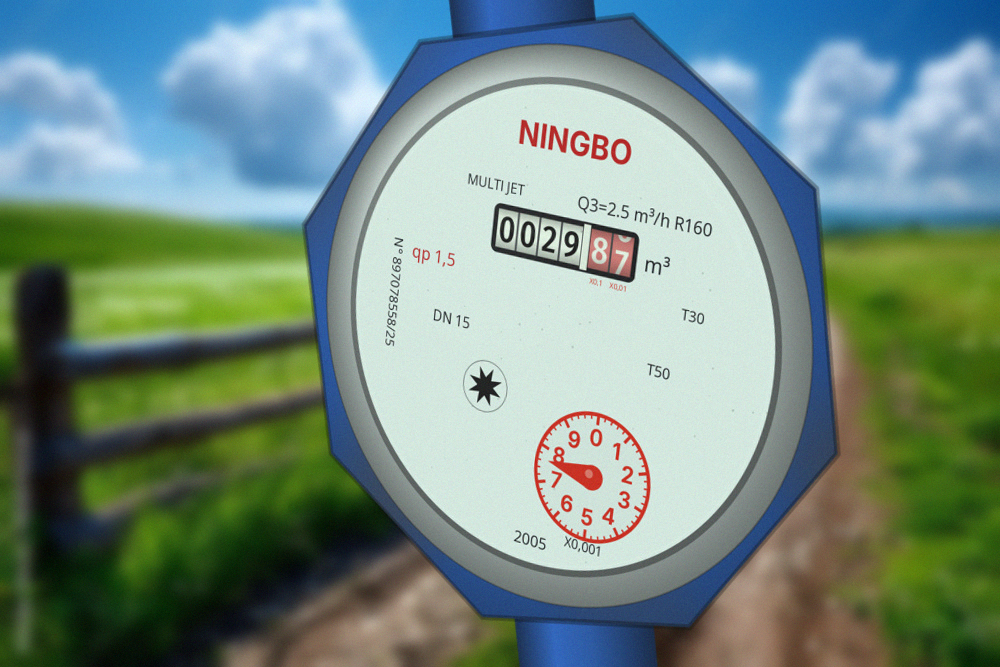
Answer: **29.867** m³
